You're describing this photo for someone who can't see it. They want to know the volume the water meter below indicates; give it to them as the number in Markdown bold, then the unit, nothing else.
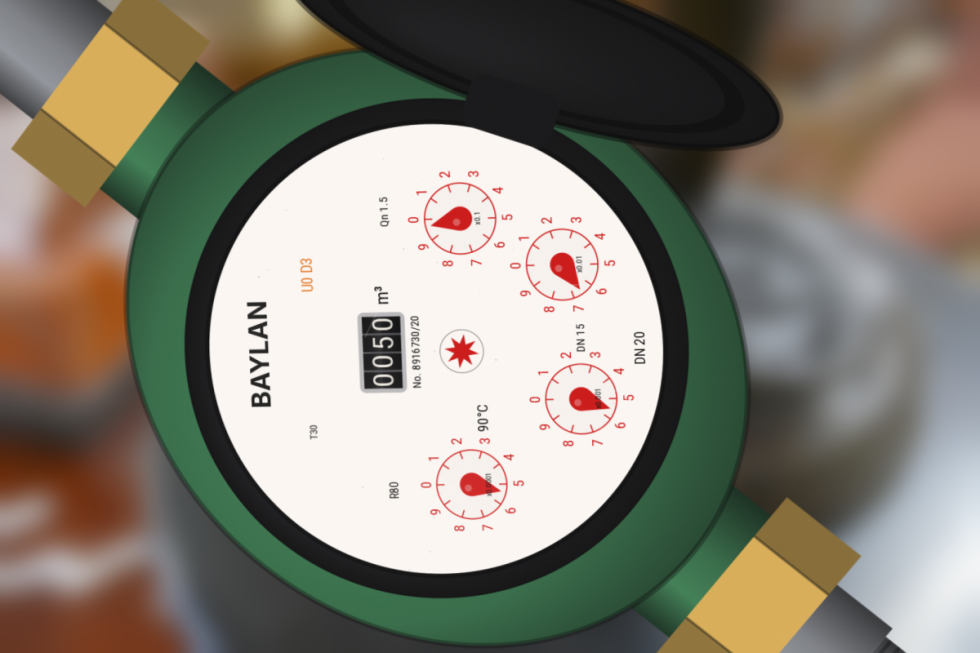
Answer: **49.9655** m³
